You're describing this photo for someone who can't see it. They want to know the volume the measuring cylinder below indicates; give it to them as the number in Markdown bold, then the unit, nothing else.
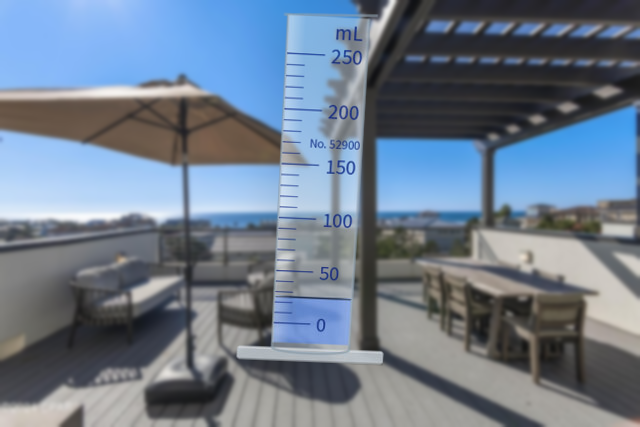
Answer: **25** mL
